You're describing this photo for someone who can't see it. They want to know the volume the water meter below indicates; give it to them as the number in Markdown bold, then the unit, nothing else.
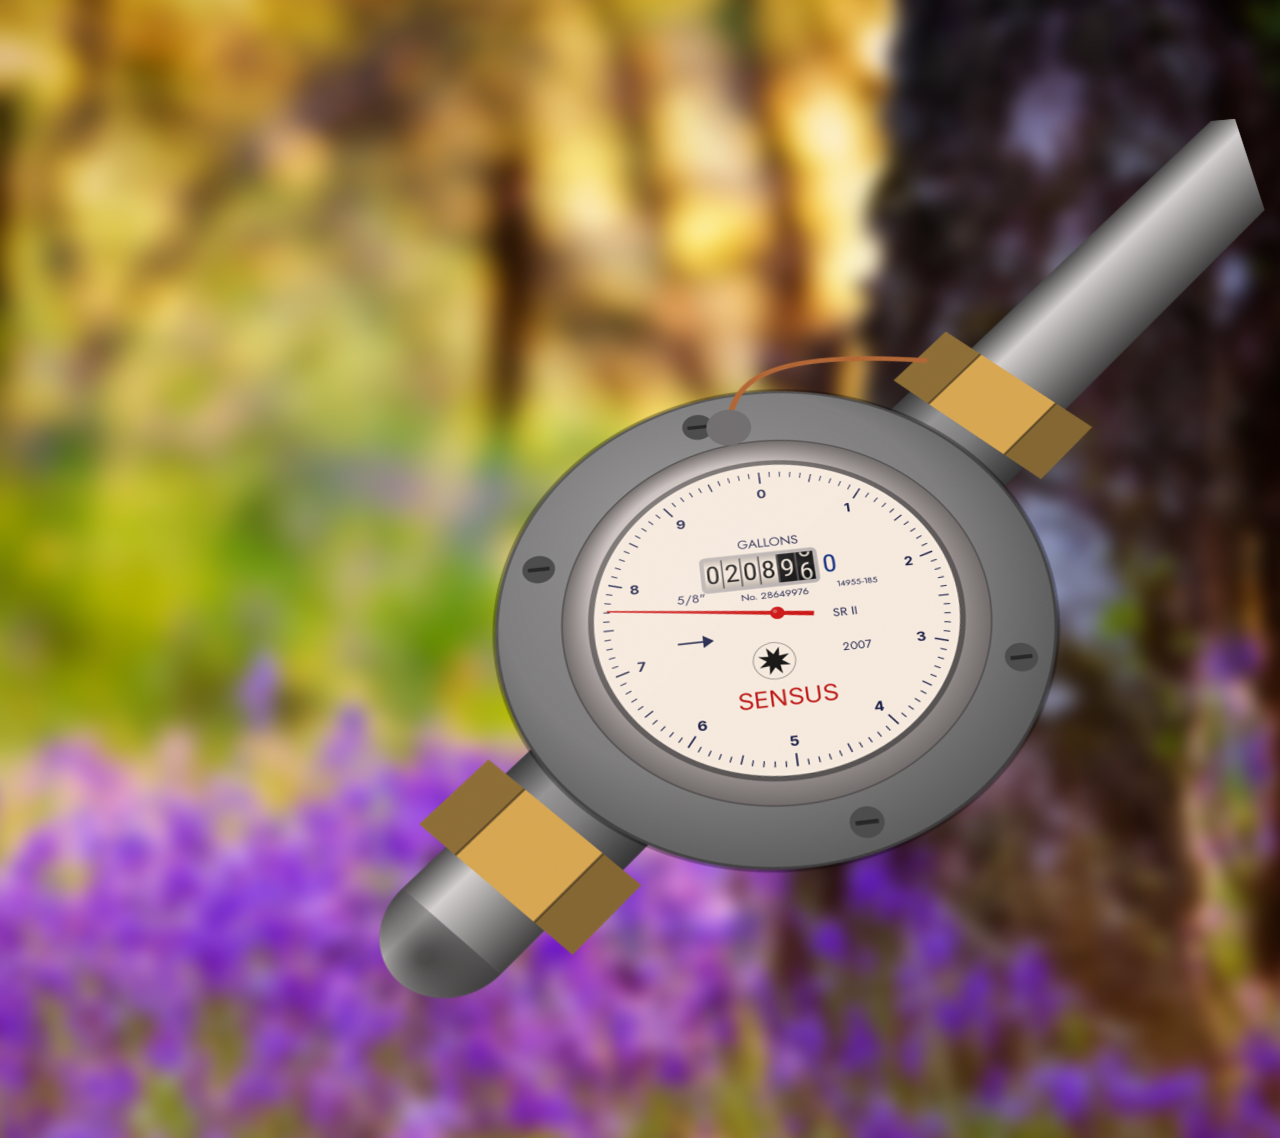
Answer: **208957.7** gal
